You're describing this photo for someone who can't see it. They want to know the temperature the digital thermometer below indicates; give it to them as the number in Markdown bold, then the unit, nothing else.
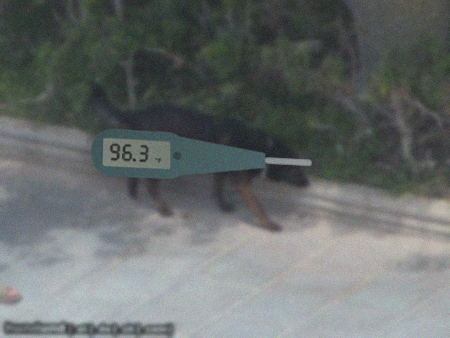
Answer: **96.3** °F
